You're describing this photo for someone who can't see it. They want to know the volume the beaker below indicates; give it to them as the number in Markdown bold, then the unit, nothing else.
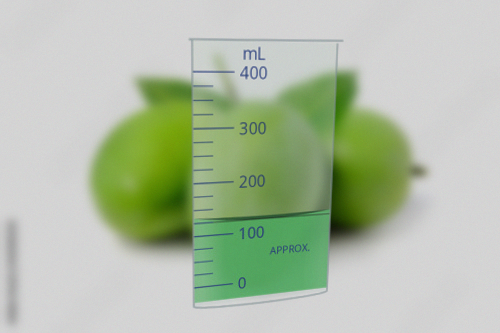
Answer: **125** mL
